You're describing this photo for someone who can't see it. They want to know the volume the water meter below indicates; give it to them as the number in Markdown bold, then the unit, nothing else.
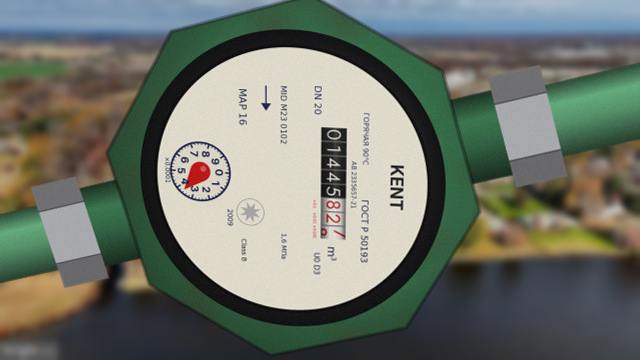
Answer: **1445.8273** m³
